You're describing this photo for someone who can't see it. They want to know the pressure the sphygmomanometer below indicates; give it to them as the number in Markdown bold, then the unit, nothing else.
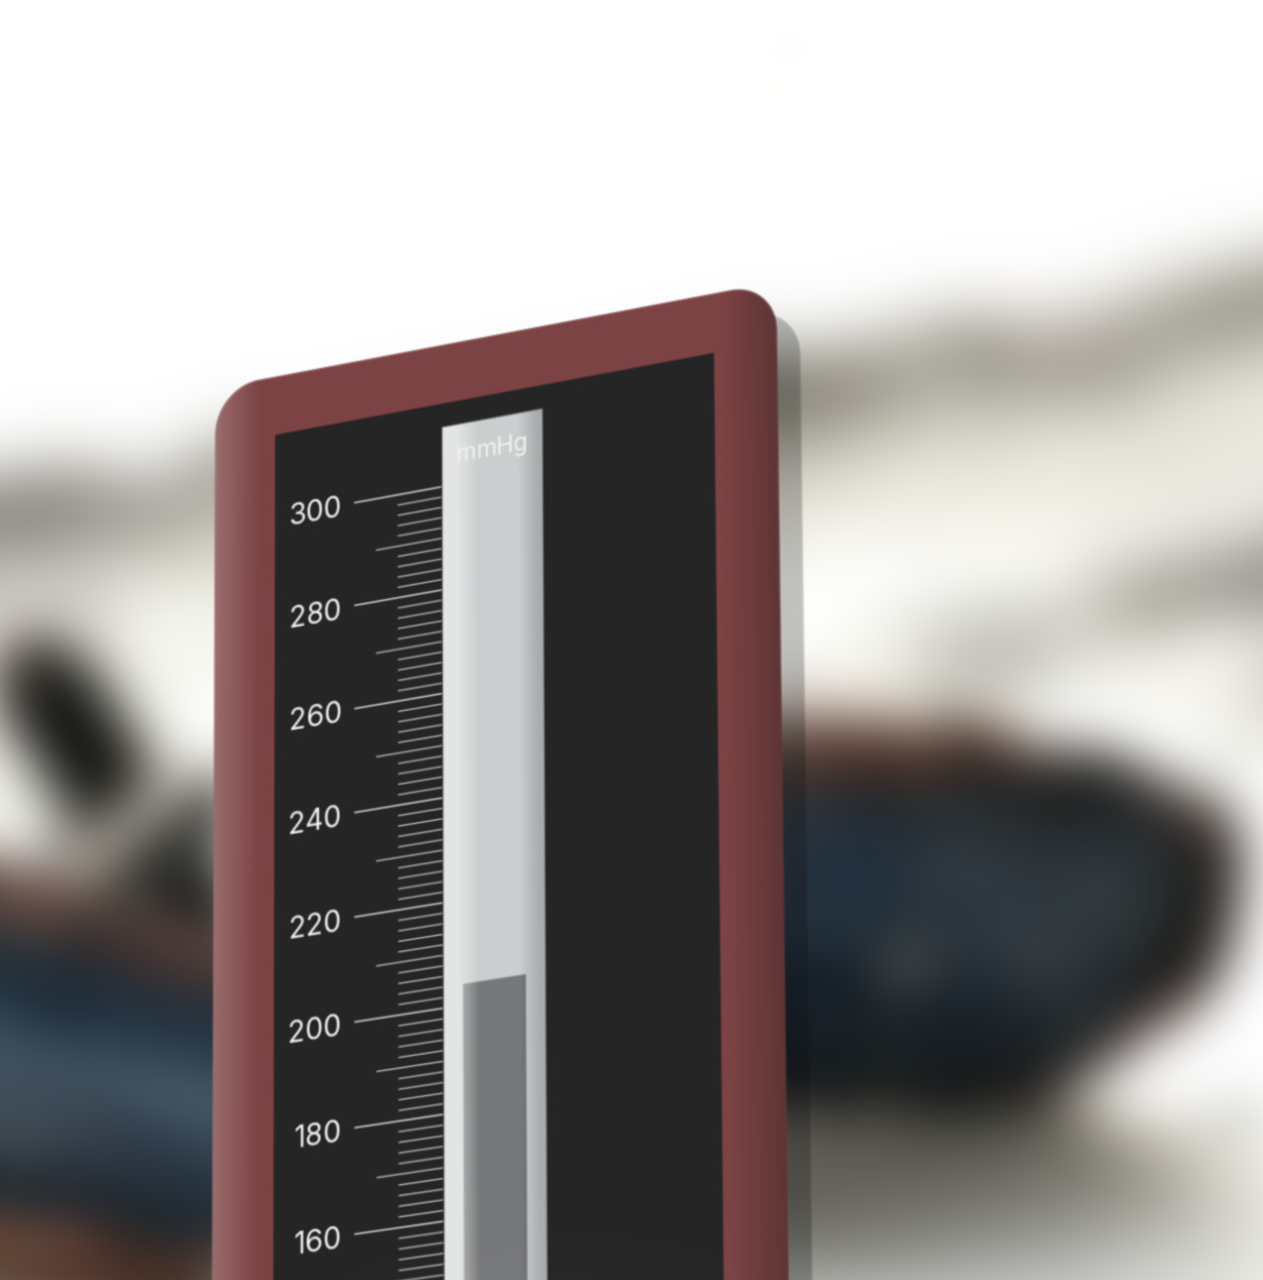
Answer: **204** mmHg
